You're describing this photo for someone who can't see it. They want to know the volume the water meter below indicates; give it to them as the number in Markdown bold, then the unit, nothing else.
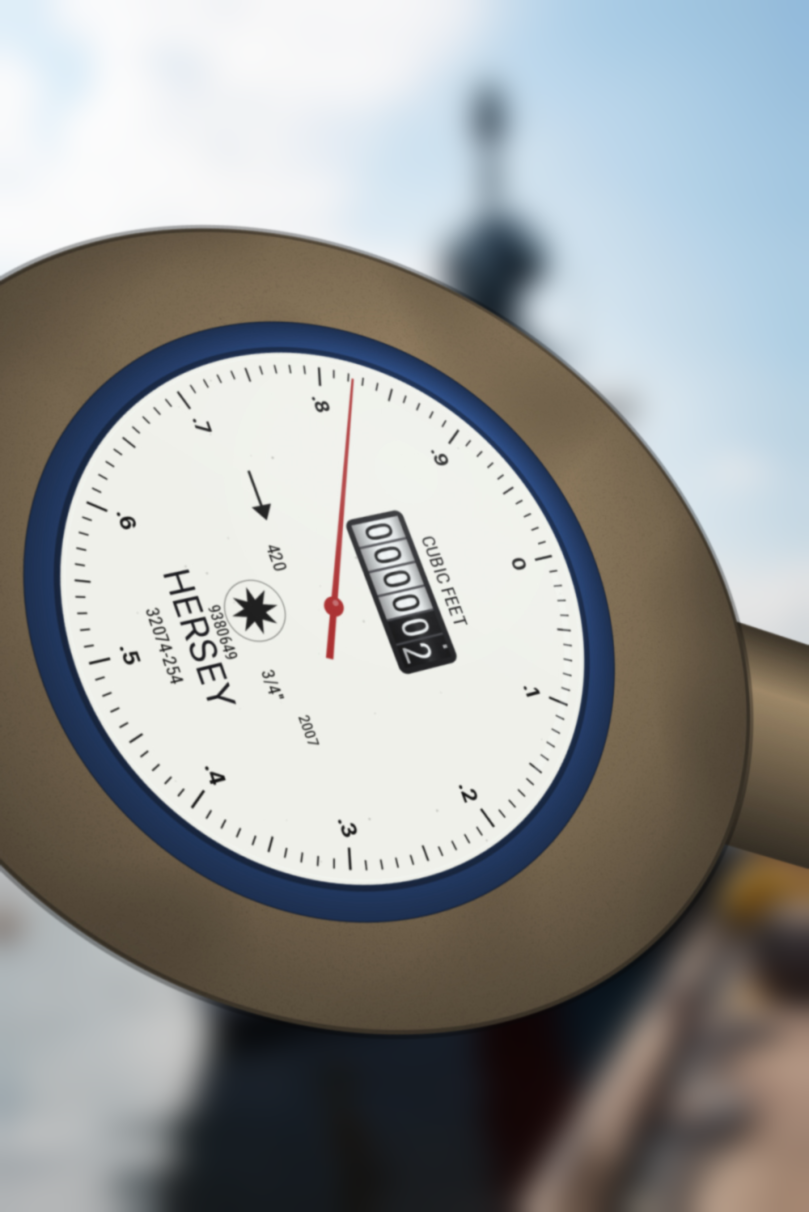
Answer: **1.82** ft³
